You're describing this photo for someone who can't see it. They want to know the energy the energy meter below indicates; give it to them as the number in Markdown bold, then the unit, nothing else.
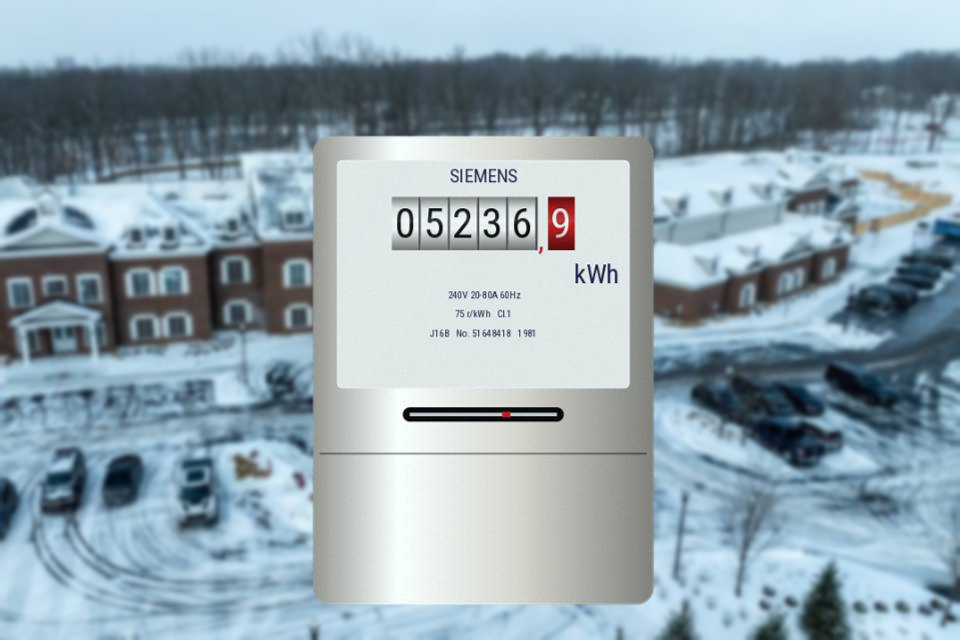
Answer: **5236.9** kWh
